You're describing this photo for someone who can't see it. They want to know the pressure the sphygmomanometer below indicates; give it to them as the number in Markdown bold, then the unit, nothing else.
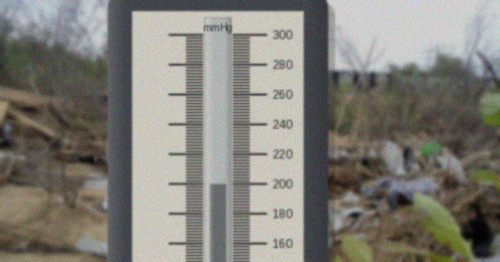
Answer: **200** mmHg
